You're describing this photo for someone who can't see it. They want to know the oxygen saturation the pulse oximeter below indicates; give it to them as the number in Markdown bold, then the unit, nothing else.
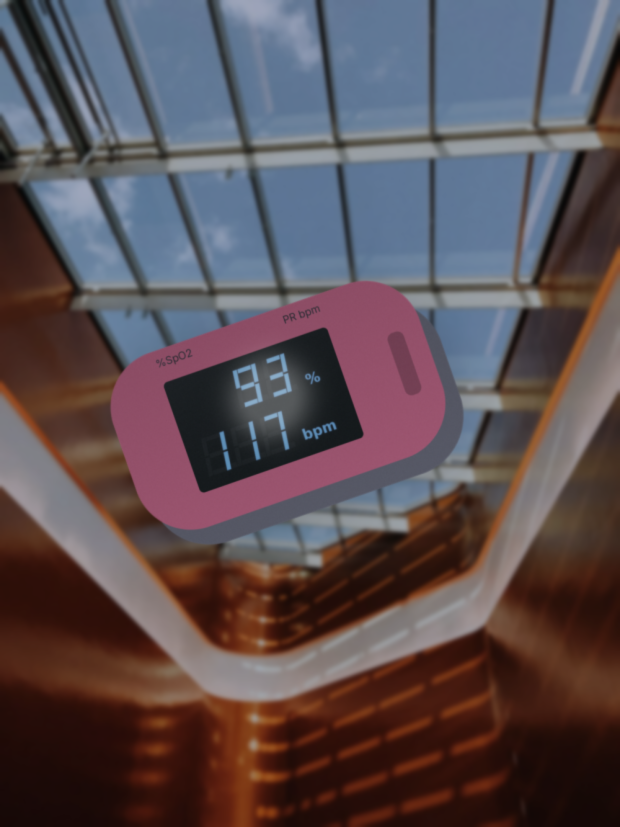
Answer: **93** %
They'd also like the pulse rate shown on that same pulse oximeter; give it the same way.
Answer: **117** bpm
